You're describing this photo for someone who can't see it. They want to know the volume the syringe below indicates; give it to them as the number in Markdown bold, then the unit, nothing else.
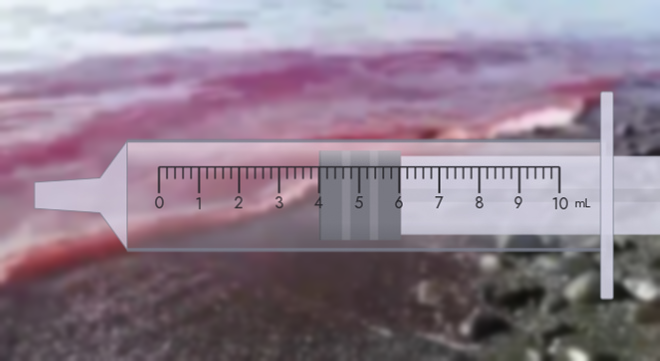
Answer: **4** mL
